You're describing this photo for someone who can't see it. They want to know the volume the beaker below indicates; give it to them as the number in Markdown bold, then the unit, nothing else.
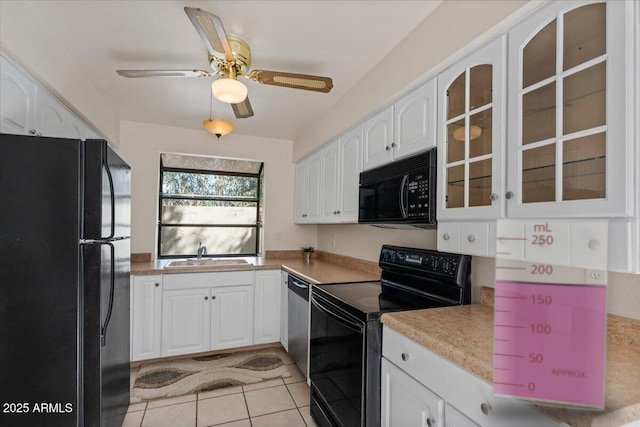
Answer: **175** mL
